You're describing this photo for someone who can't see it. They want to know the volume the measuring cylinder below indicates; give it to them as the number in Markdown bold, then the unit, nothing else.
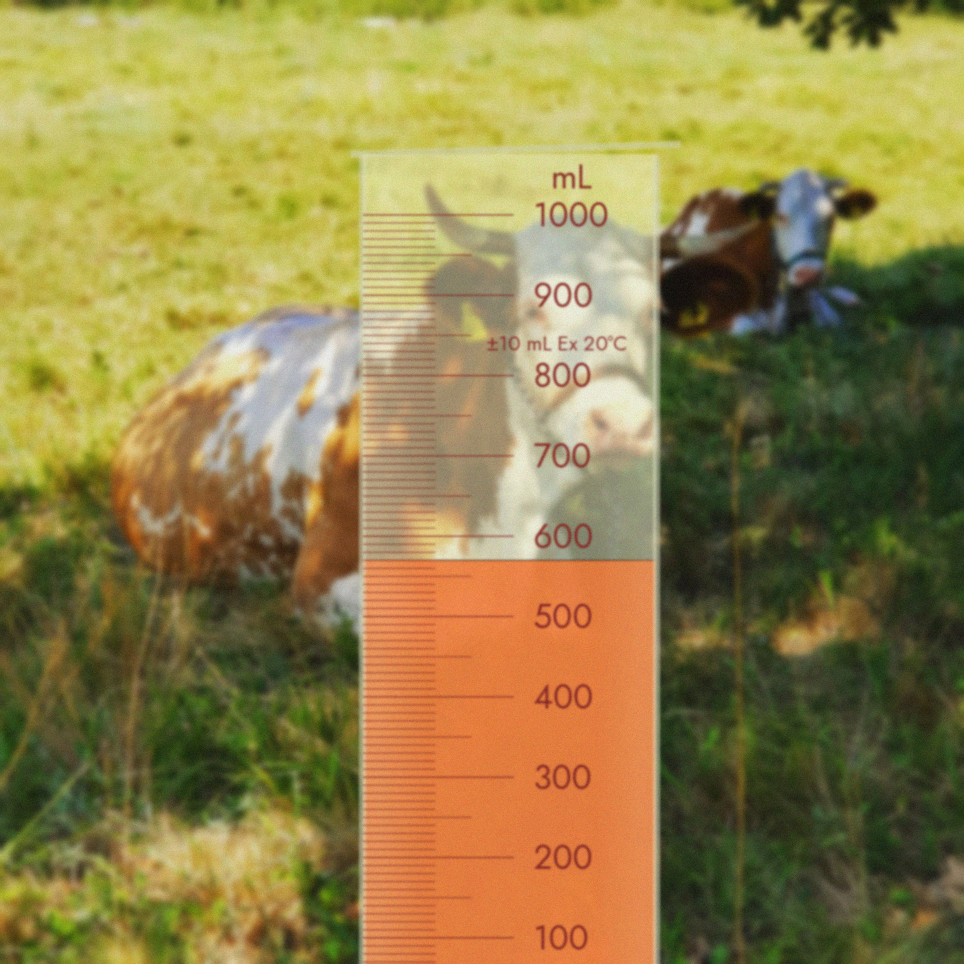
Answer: **570** mL
